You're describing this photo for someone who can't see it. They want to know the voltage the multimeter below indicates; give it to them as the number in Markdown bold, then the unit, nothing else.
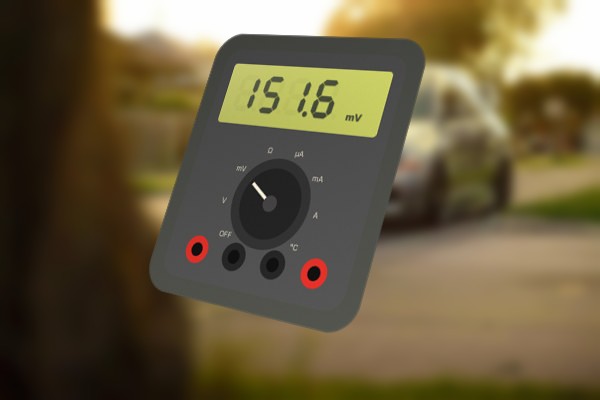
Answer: **151.6** mV
